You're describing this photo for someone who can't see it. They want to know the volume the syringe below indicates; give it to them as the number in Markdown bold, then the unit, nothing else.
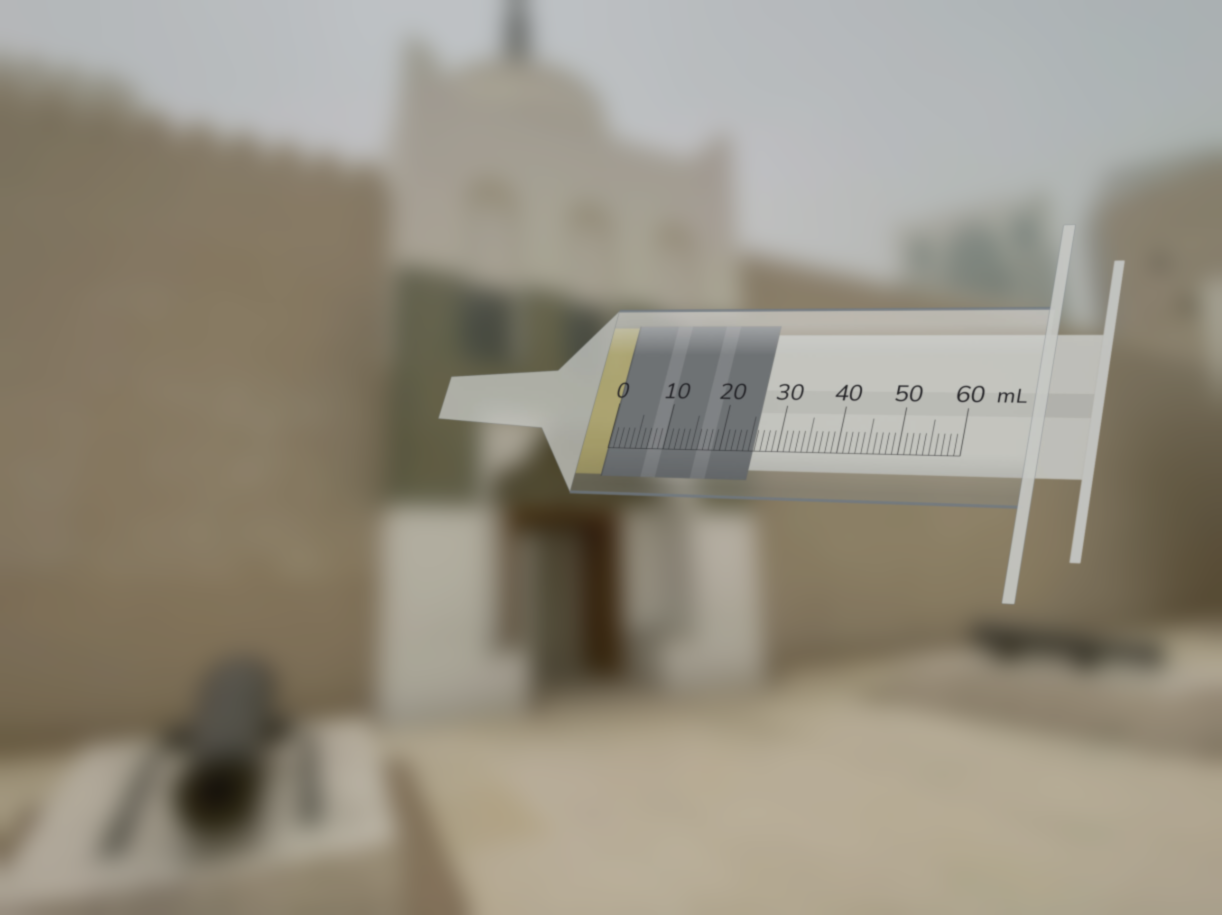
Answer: **0** mL
